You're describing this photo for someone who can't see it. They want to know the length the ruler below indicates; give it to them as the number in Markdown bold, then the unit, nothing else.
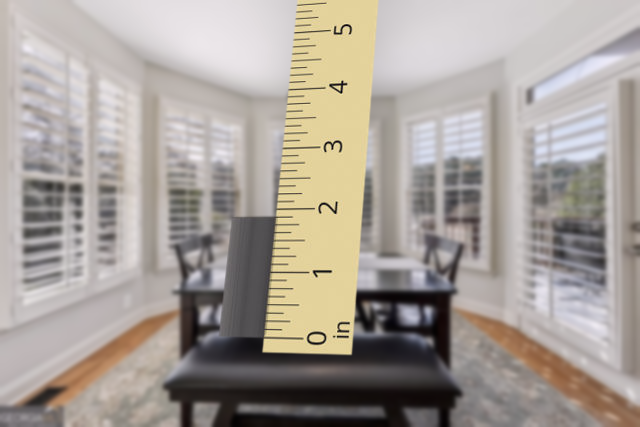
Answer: **1.875** in
